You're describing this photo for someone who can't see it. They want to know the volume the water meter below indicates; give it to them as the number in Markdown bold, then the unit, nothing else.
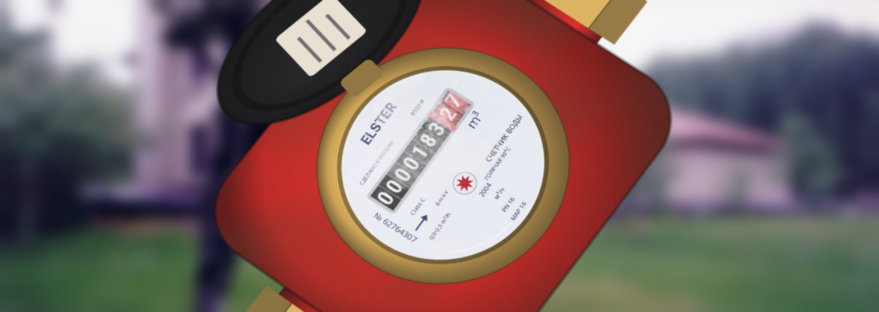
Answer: **183.27** m³
